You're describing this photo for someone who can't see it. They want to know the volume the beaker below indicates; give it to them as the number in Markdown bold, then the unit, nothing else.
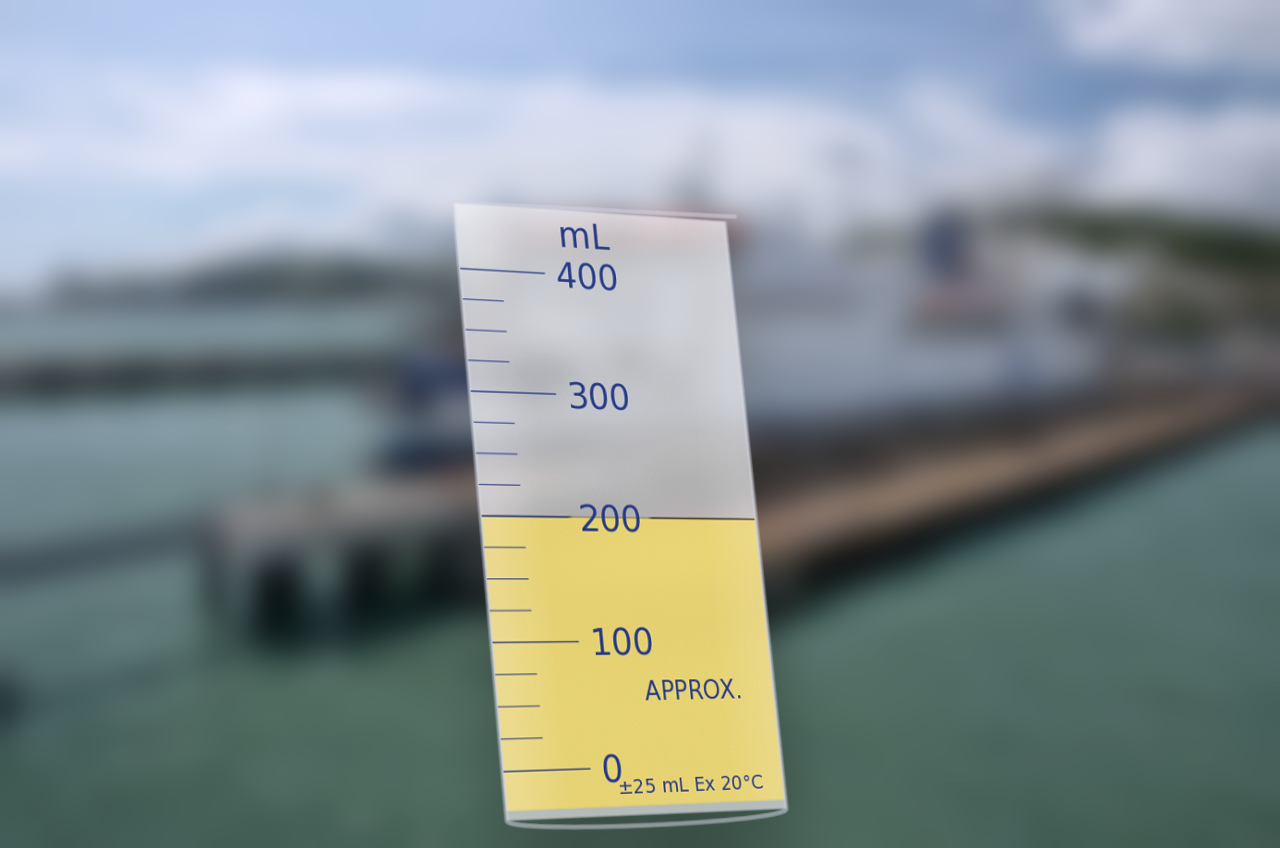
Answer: **200** mL
